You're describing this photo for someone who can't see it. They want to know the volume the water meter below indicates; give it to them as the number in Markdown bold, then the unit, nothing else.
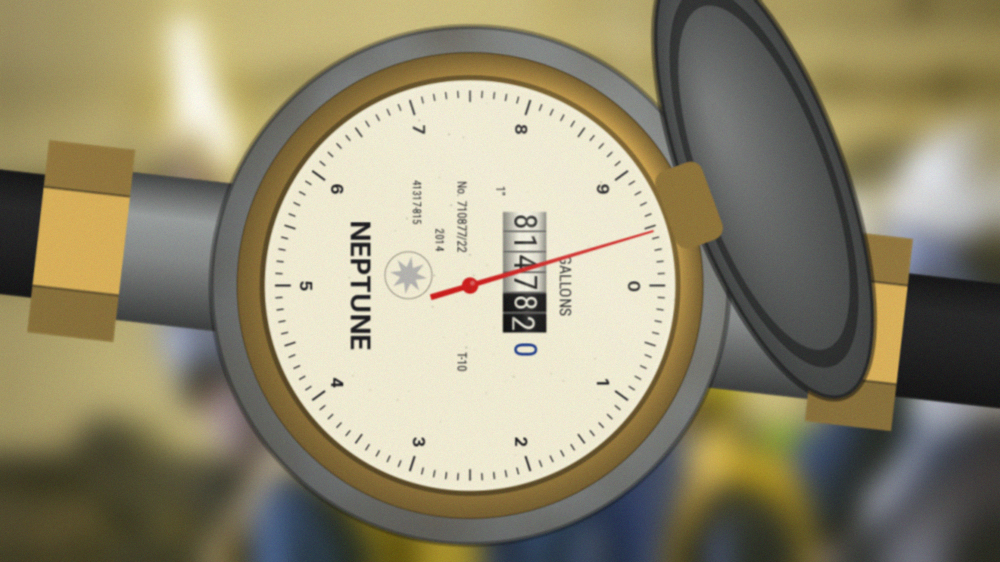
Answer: **8147819.5** gal
